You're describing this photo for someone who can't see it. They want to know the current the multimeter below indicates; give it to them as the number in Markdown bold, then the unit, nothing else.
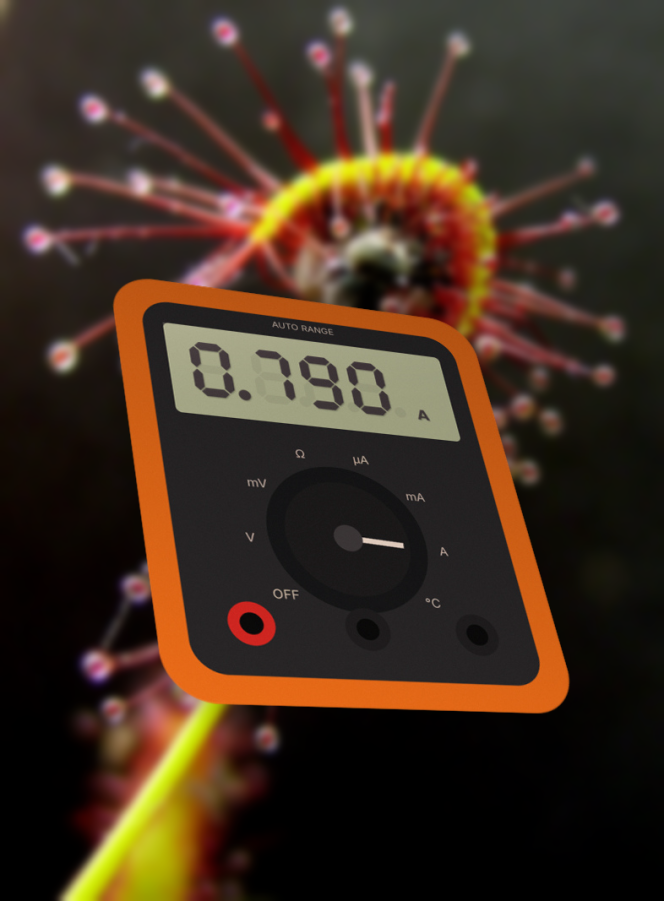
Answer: **0.790** A
